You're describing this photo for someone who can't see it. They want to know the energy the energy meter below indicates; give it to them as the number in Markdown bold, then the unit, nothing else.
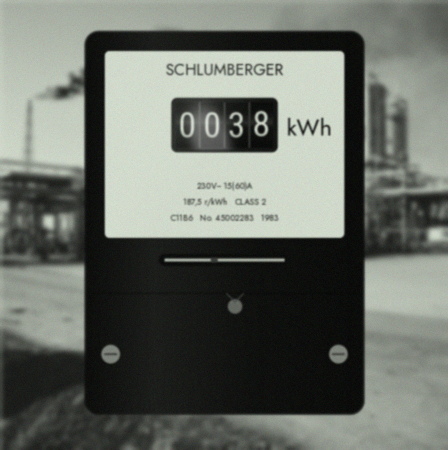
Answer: **38** kWh
